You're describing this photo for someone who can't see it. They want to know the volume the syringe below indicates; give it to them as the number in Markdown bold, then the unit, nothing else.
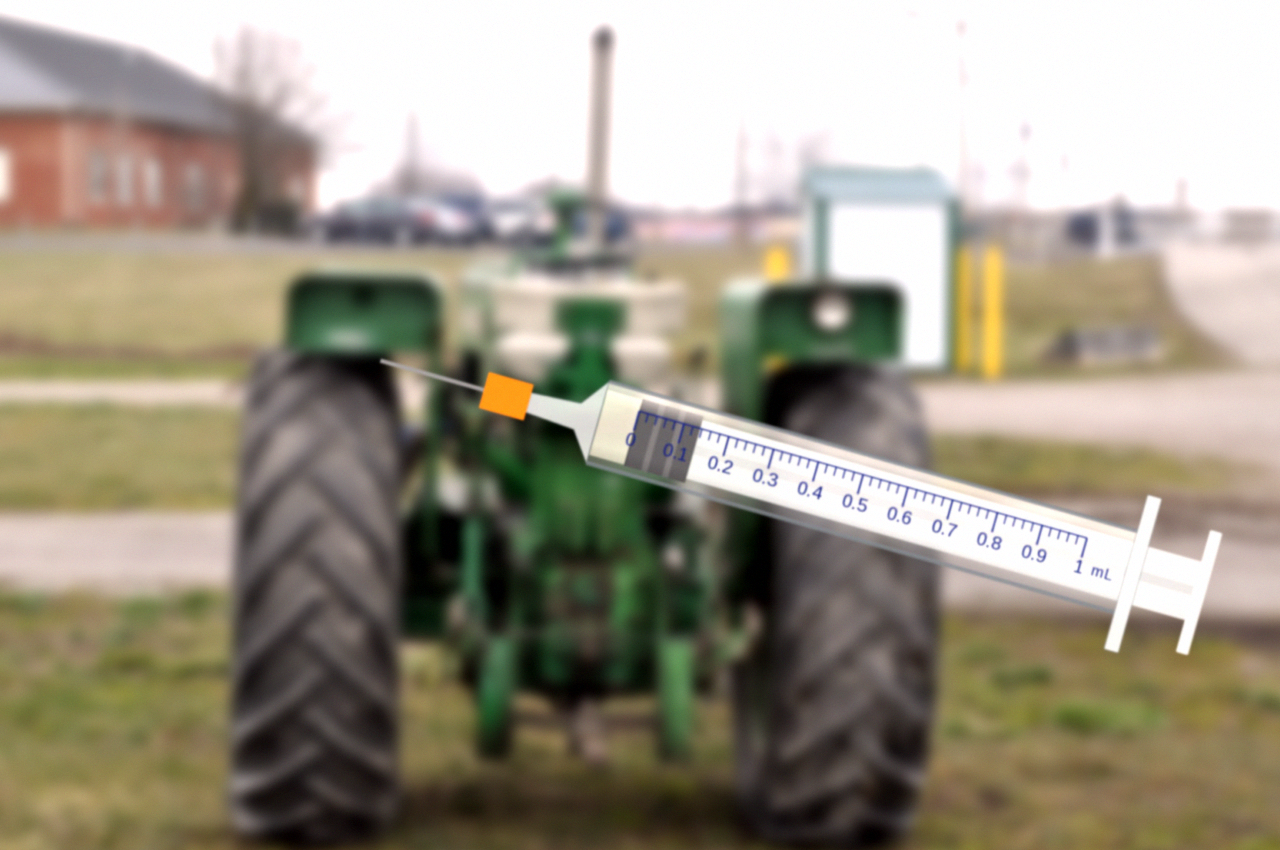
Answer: **0** mL
